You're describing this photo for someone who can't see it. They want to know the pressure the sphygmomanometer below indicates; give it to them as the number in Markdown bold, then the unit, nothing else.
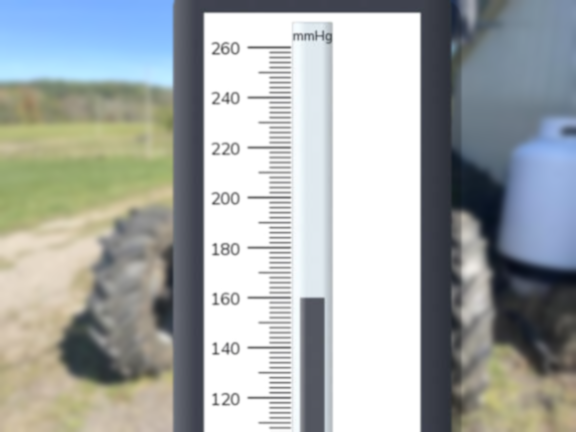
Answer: **160** mmHg
